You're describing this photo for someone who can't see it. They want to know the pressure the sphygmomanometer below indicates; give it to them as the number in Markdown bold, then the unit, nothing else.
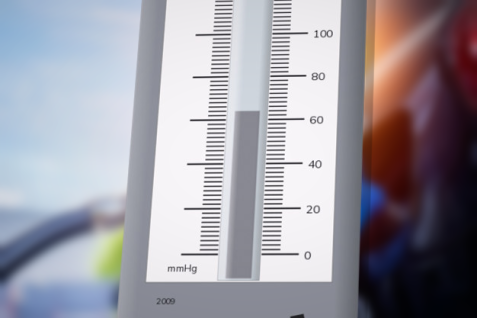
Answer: **64** mmHg
